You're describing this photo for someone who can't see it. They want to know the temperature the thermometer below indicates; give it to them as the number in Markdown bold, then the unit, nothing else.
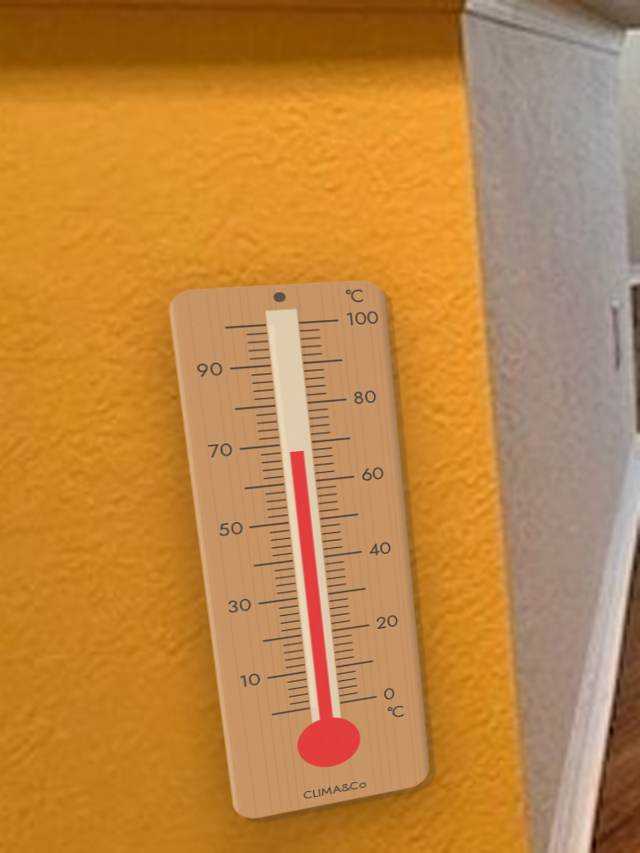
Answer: **68** °C
